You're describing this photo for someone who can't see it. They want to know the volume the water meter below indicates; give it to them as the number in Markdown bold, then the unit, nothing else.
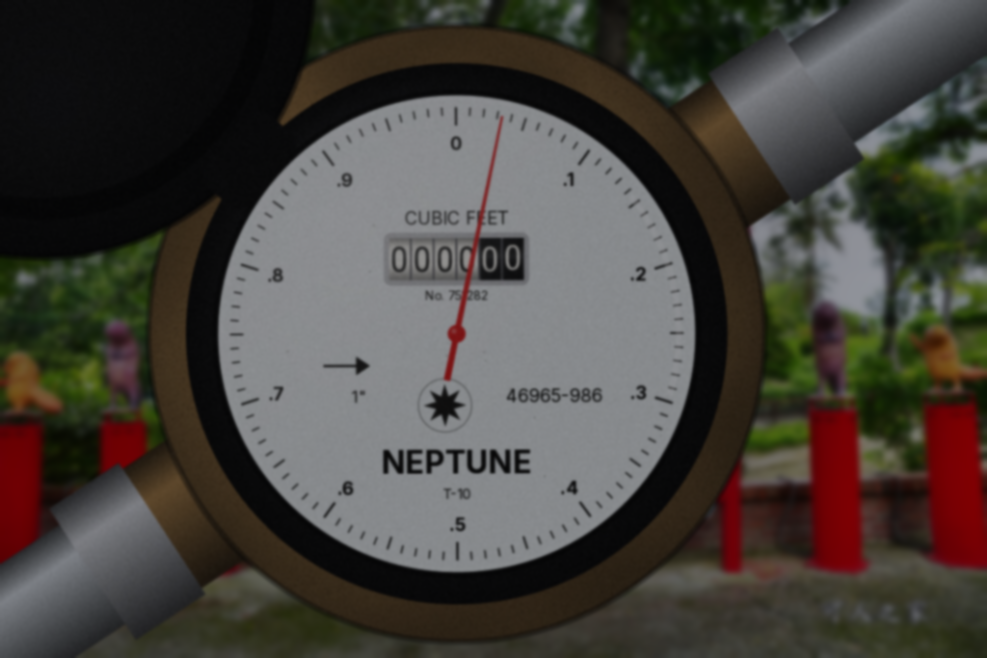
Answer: **0.03** ft³
